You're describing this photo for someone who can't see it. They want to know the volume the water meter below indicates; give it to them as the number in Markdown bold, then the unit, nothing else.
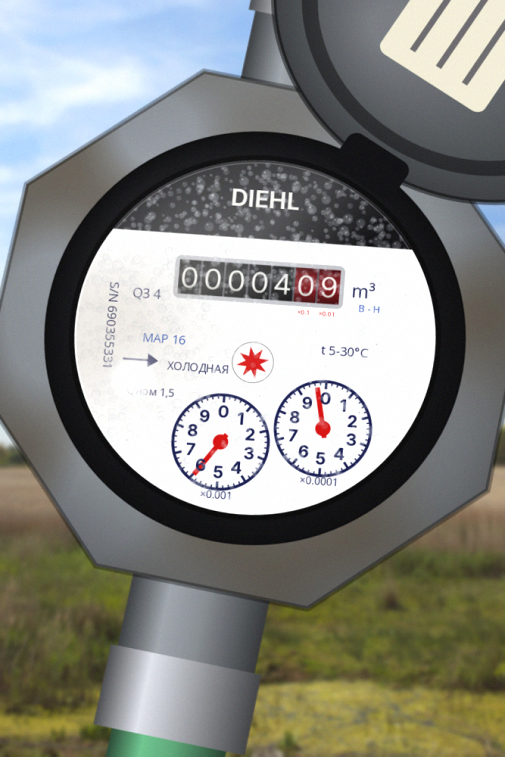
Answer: **4.0959** m³
